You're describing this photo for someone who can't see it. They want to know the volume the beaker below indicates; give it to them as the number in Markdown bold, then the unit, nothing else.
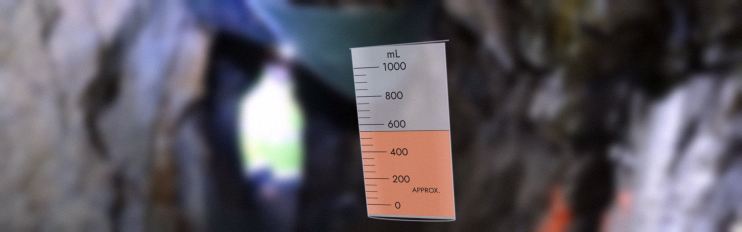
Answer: **550** mL
